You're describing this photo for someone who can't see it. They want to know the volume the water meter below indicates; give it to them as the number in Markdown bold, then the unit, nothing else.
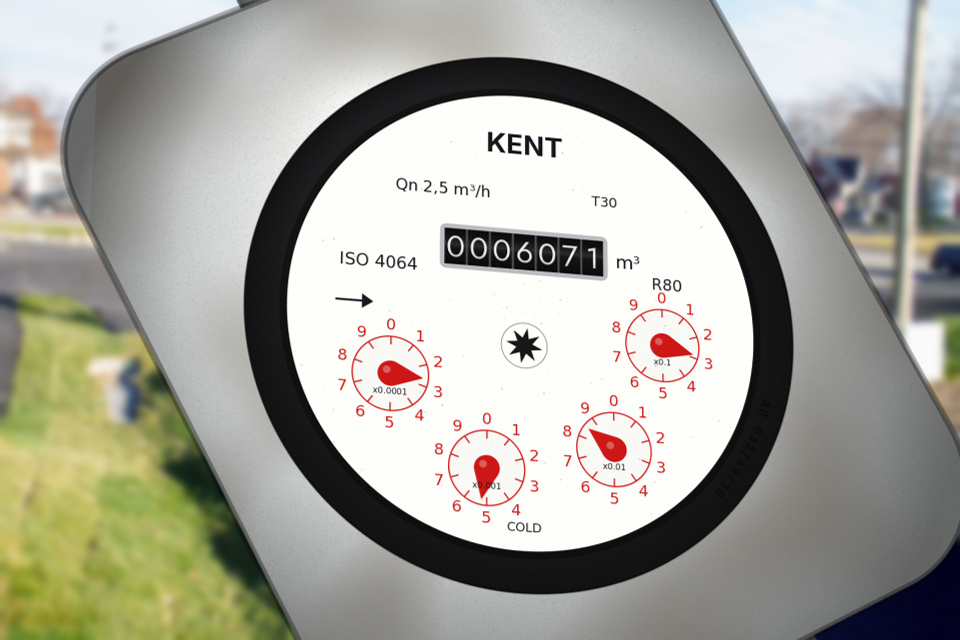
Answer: **6071.2852** m³
